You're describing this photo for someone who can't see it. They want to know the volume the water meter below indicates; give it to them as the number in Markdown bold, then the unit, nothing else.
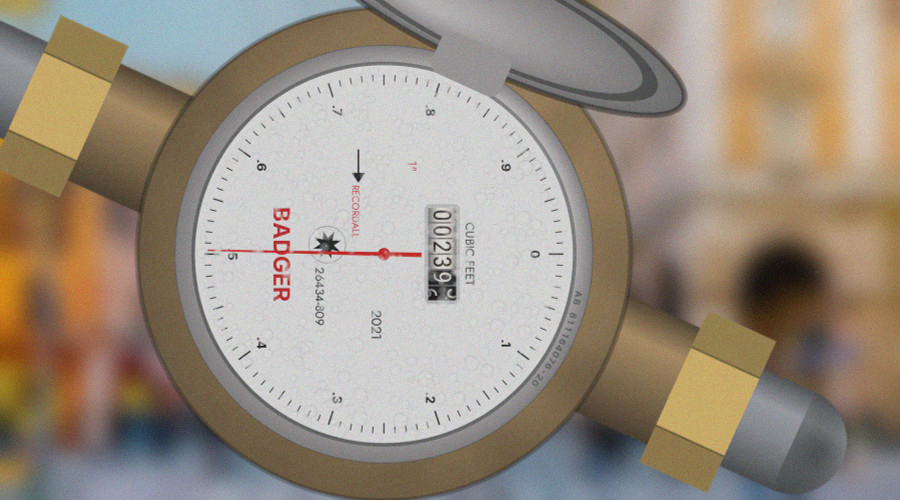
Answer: **2395.50** ft³
